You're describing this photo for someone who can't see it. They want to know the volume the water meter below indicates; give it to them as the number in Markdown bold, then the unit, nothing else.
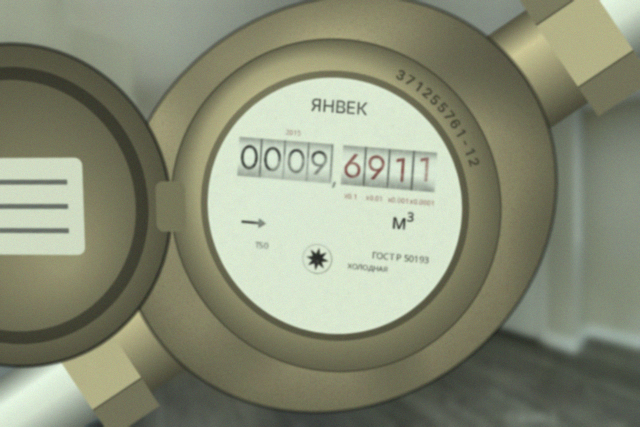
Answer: **9.6911** m³
